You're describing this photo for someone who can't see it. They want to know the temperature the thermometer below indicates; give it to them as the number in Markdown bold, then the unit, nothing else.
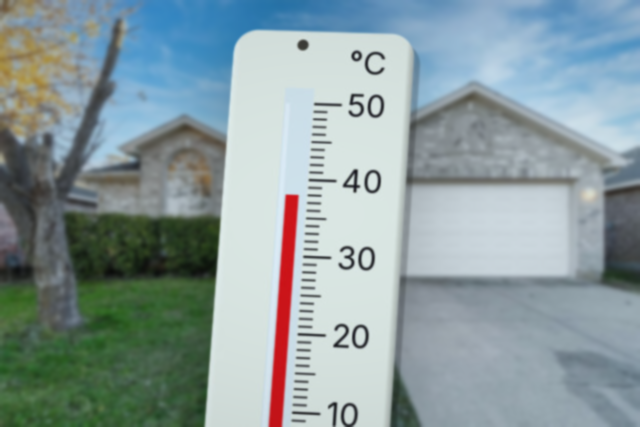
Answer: **38** °C
